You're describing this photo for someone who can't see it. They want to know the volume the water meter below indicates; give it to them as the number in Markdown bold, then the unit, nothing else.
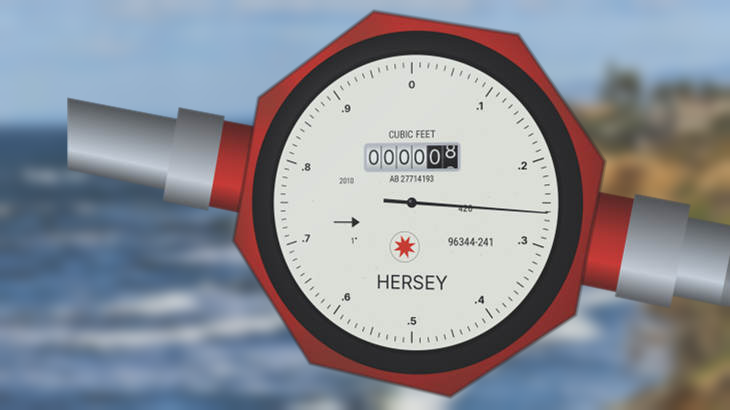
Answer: **8.26** ft³
